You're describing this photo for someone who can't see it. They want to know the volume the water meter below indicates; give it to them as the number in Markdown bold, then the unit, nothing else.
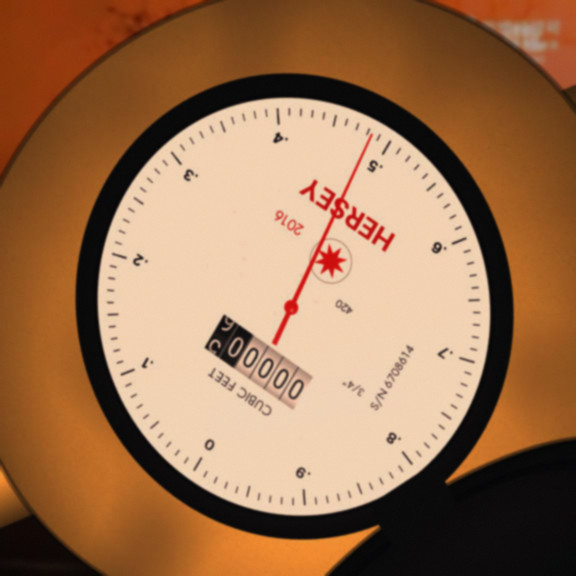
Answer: **5.48** ft³
